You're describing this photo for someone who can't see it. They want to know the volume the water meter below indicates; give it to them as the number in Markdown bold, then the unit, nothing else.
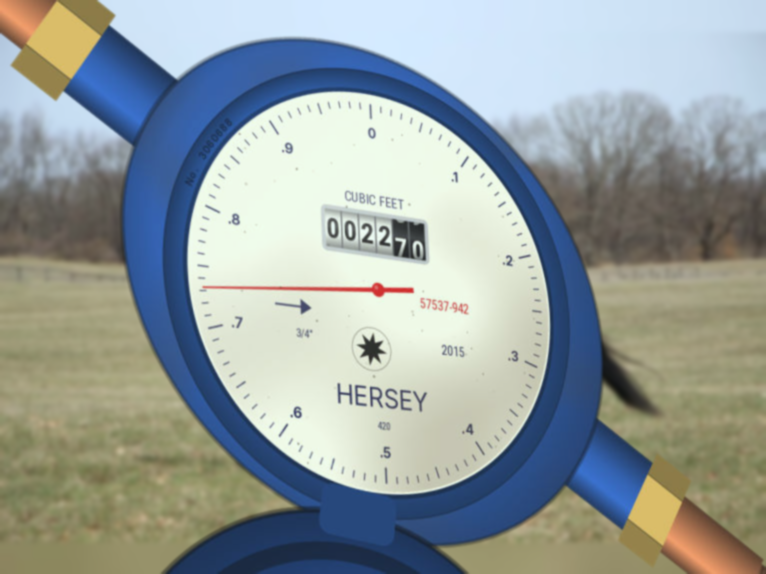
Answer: **2269.73** ft³
